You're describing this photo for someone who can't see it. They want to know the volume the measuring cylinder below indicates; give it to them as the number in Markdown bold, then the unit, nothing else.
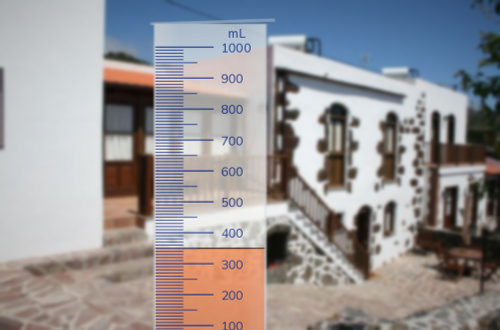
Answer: **350** mL
